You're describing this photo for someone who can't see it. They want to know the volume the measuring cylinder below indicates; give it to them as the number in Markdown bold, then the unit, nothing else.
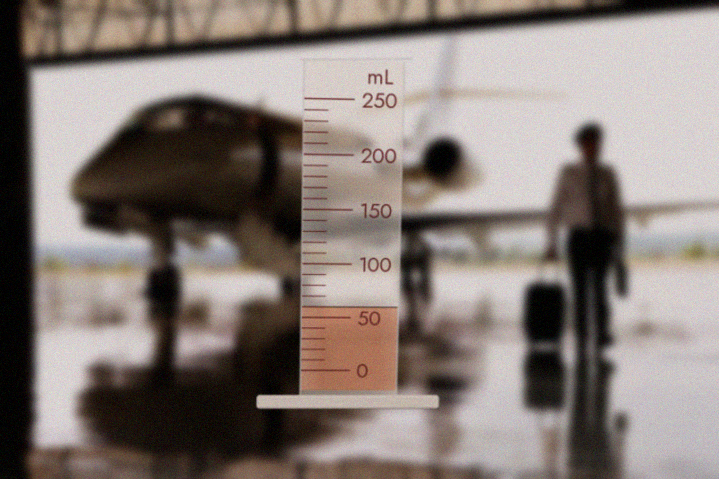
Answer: **60** mL
